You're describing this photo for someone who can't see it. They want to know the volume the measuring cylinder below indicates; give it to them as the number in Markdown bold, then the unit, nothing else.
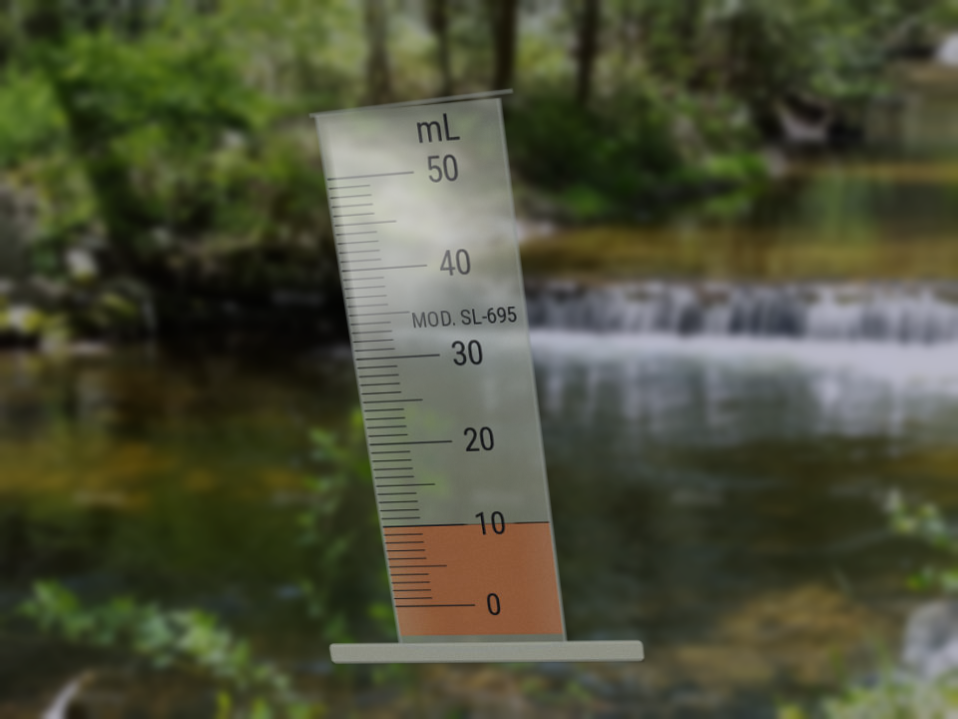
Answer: **10** mL
